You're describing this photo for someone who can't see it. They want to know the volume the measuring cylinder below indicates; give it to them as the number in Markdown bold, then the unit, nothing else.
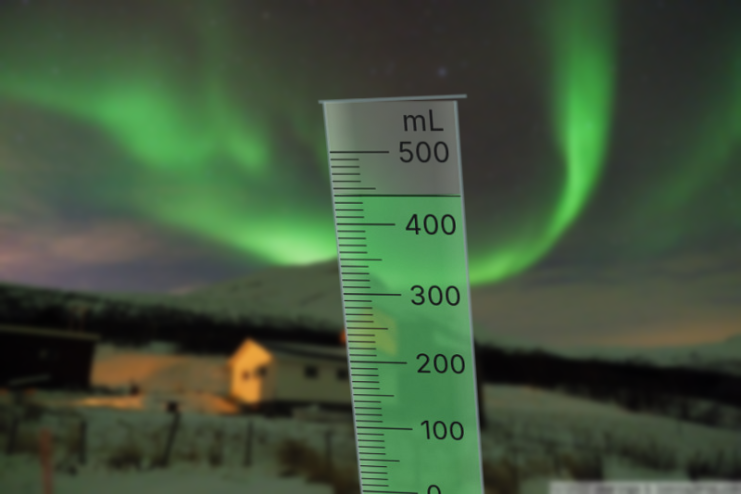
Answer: **440** mL
